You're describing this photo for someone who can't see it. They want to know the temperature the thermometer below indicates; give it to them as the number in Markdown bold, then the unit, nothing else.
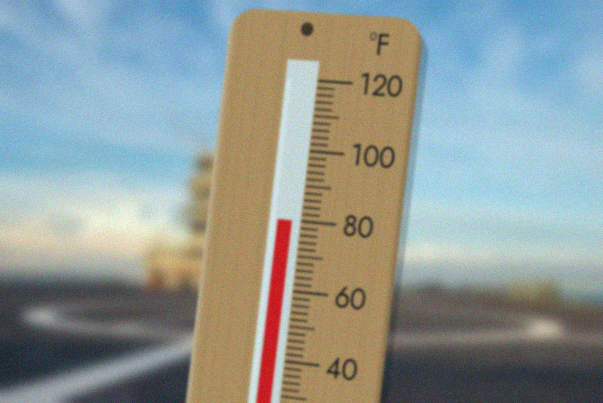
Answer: **80** °F
